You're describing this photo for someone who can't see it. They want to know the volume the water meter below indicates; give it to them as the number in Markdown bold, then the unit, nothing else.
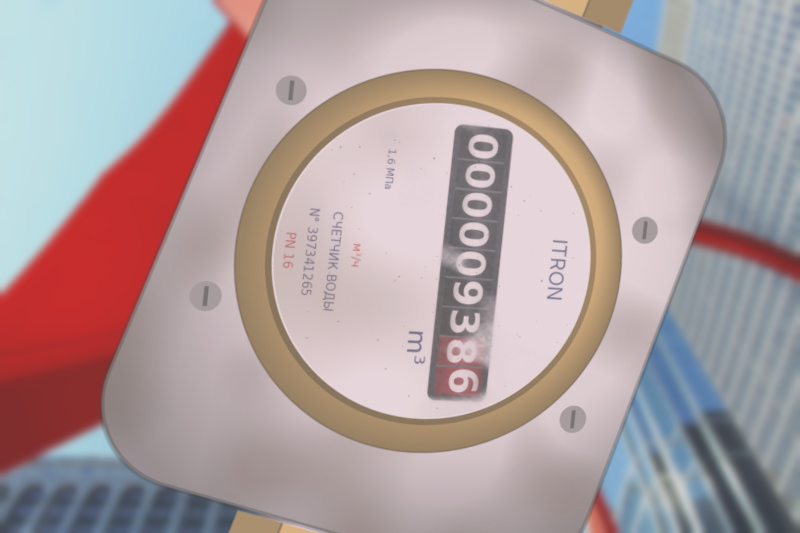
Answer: **93.86** m³
